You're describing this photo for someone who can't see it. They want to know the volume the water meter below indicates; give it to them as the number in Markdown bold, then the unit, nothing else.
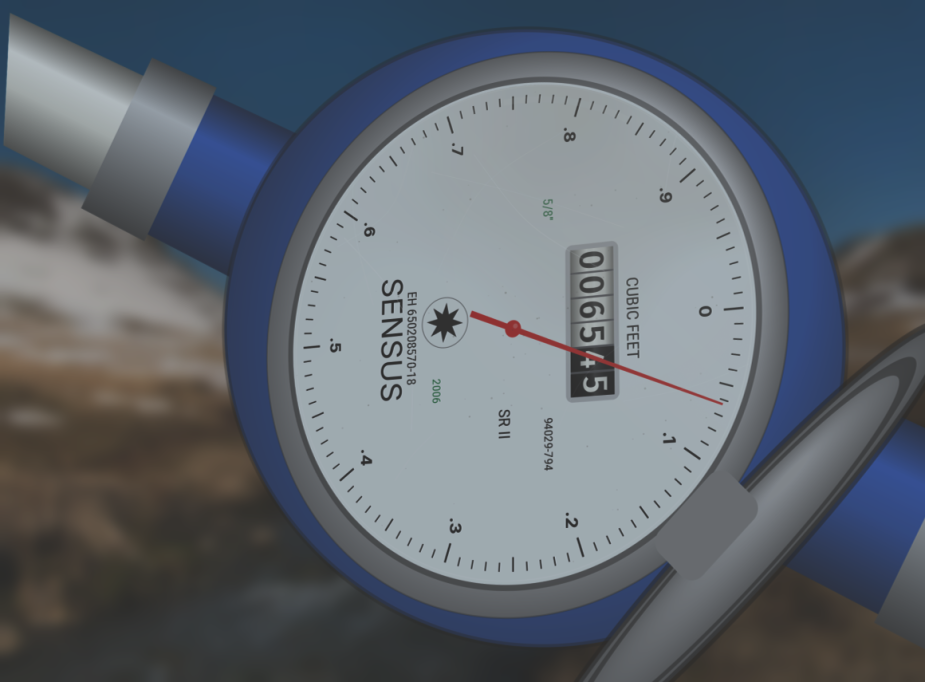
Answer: **6545.06** ft³
